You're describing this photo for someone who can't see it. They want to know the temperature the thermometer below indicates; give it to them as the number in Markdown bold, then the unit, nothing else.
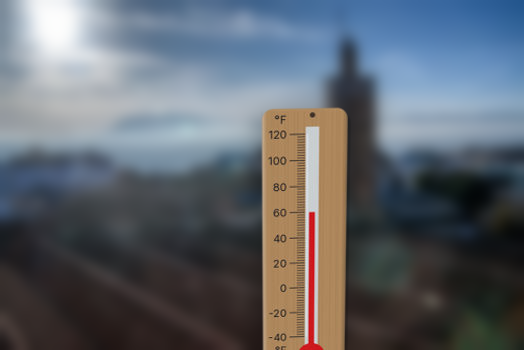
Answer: **60** °F
